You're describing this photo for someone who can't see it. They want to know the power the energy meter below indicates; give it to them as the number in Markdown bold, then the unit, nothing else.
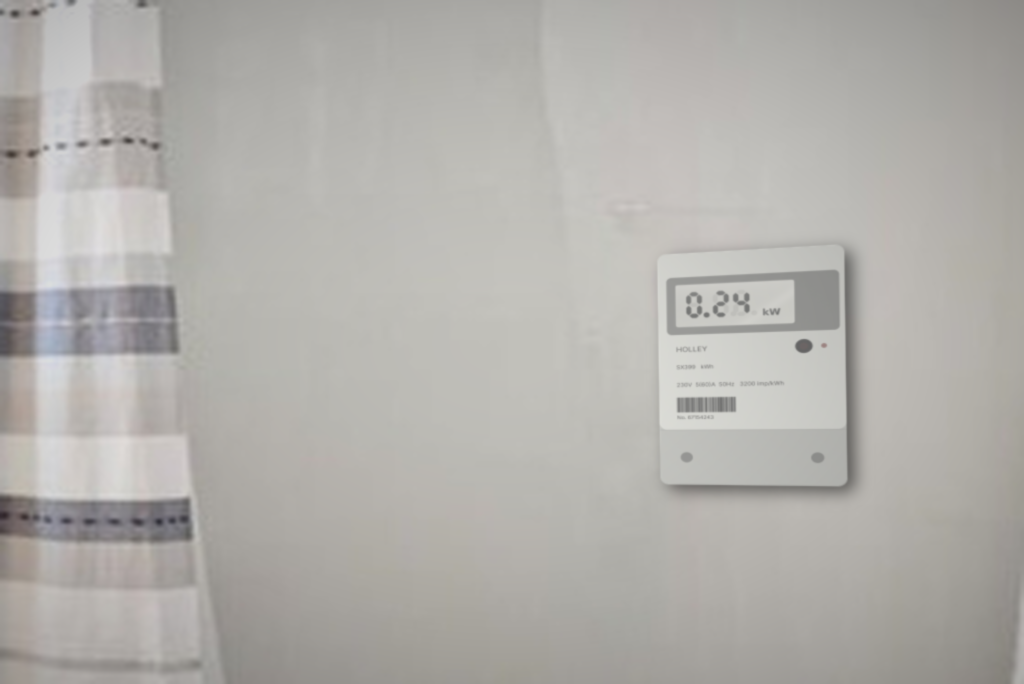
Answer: **0.24** kW
